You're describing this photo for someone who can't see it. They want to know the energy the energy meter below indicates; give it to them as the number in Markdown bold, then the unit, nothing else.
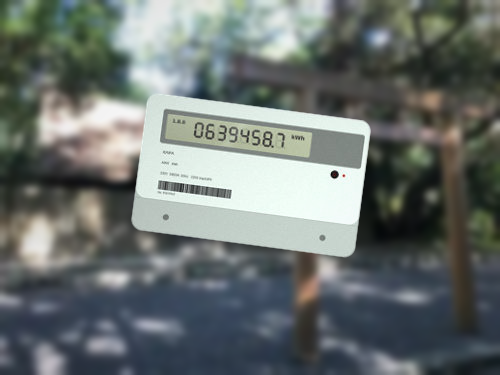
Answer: **639458.7** kWh
